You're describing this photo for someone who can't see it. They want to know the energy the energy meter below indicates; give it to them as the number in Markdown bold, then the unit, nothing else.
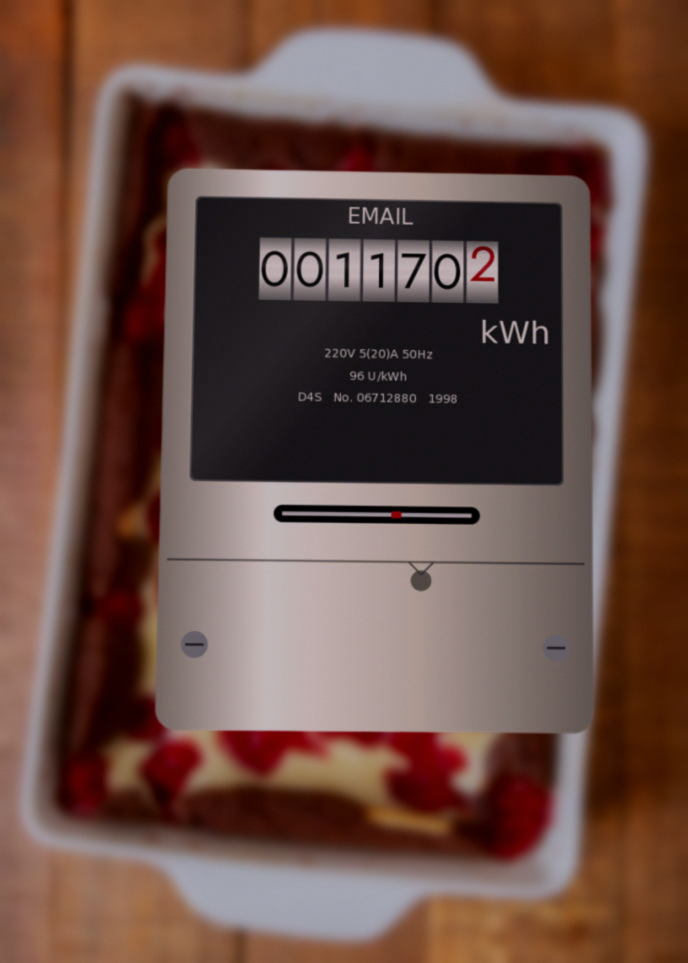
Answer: **1170.2** kWh
